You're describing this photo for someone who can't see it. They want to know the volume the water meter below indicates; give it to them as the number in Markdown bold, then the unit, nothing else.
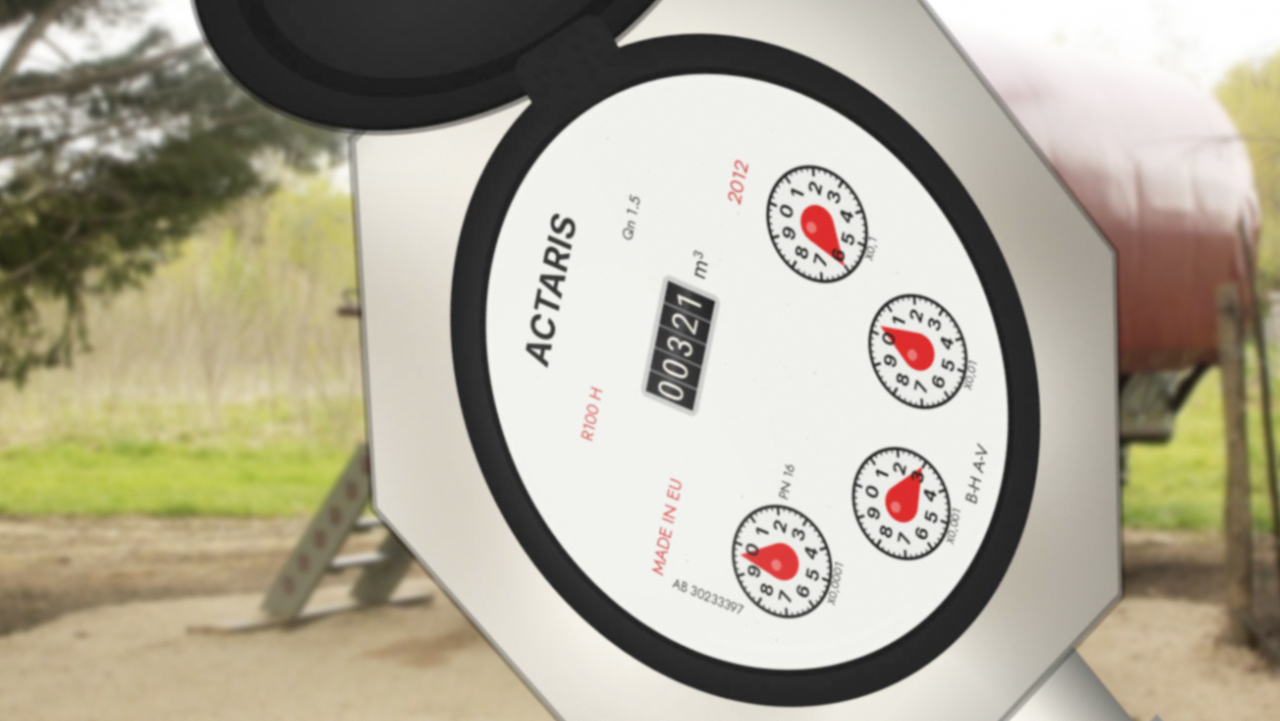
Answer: **321.6029** m³
